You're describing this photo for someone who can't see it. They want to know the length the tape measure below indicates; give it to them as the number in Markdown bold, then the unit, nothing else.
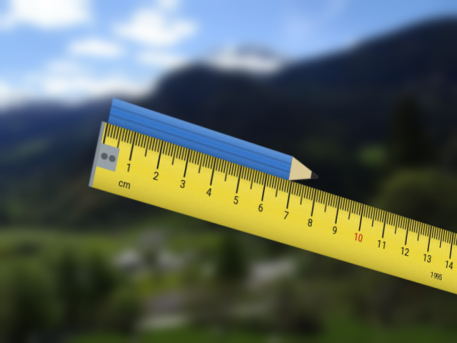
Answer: **8** cm
